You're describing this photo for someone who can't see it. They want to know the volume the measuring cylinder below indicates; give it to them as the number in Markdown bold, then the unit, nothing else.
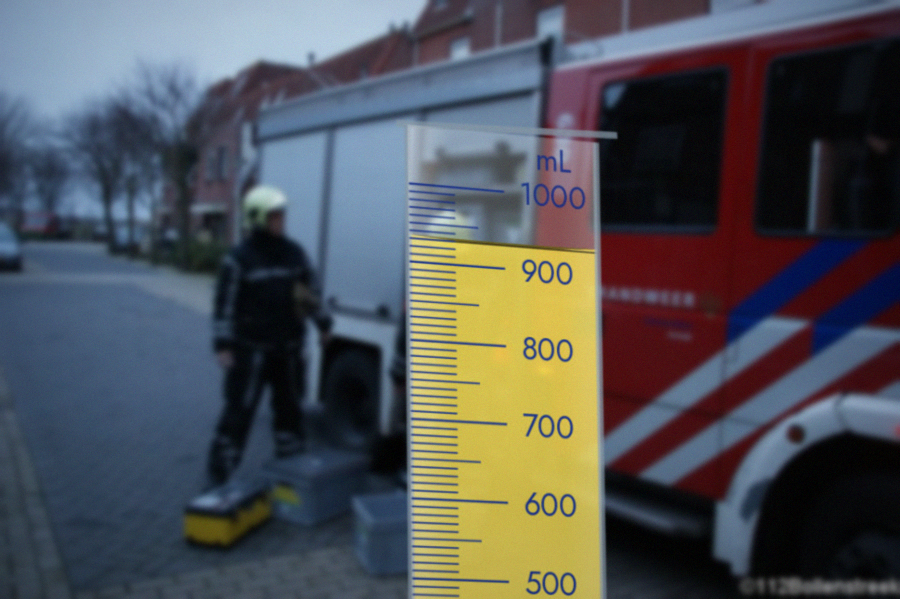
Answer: **930** mL
